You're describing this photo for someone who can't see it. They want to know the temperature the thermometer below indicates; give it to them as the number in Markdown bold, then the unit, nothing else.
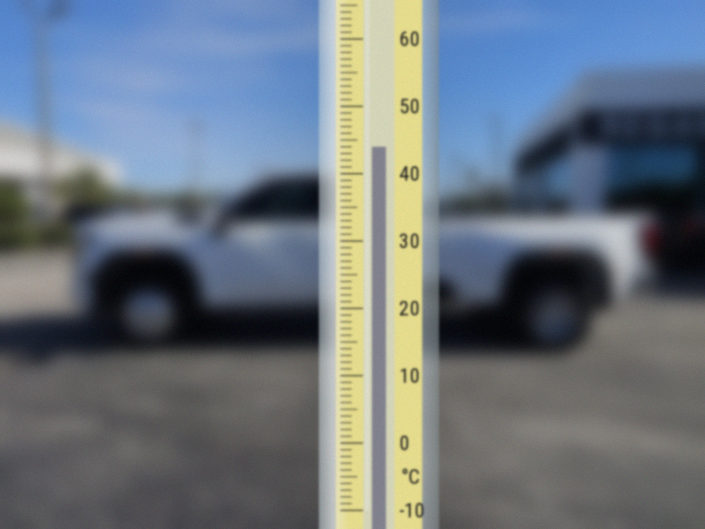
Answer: **44** °C
